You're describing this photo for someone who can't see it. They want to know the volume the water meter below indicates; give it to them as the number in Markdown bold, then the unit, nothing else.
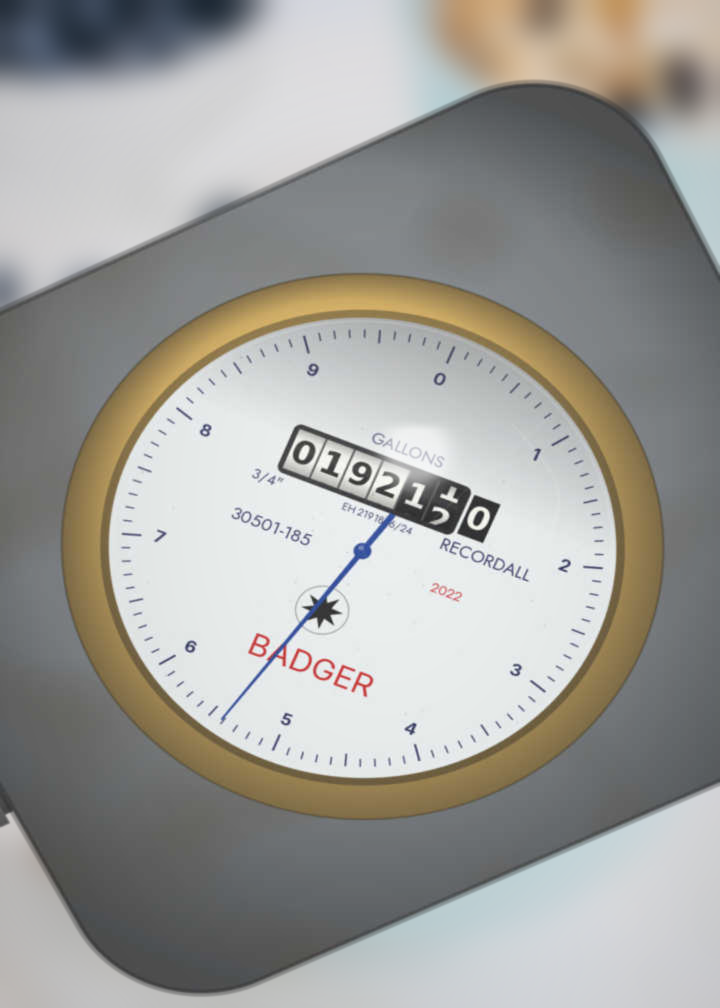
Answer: **192115.4** gal
